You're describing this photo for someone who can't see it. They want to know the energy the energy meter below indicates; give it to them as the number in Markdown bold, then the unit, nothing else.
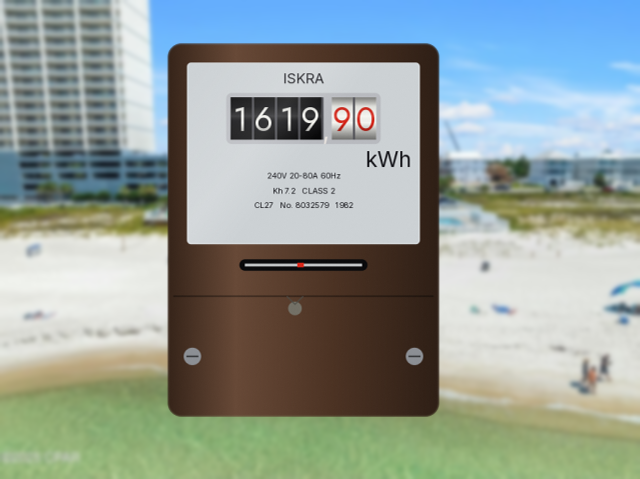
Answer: **1619.90** kWh
